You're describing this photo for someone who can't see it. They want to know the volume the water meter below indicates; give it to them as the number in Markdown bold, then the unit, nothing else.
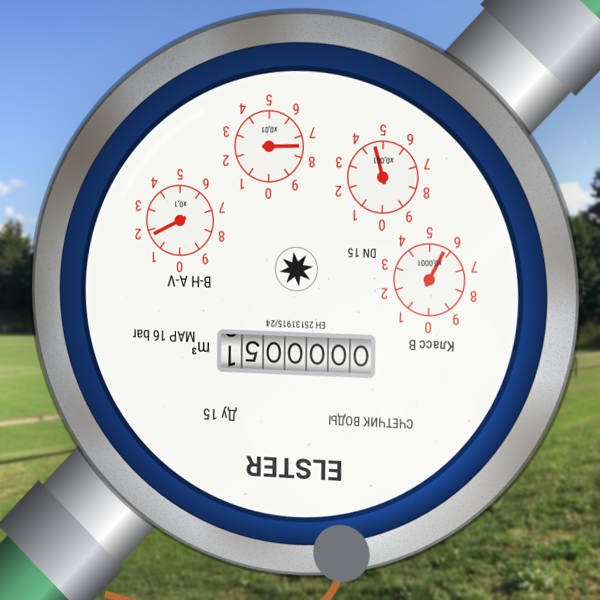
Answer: **51.1745** m³
